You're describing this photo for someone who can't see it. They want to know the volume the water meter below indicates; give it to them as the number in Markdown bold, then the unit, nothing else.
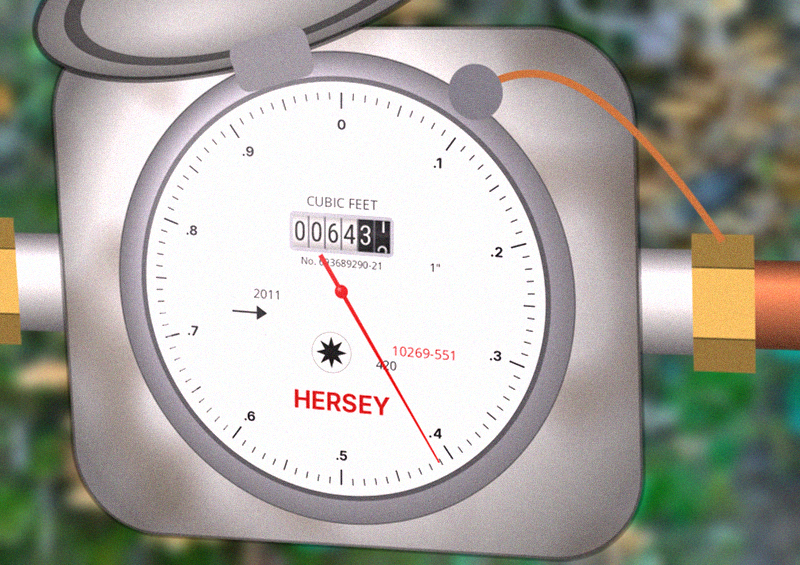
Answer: **6431.41** ft³
